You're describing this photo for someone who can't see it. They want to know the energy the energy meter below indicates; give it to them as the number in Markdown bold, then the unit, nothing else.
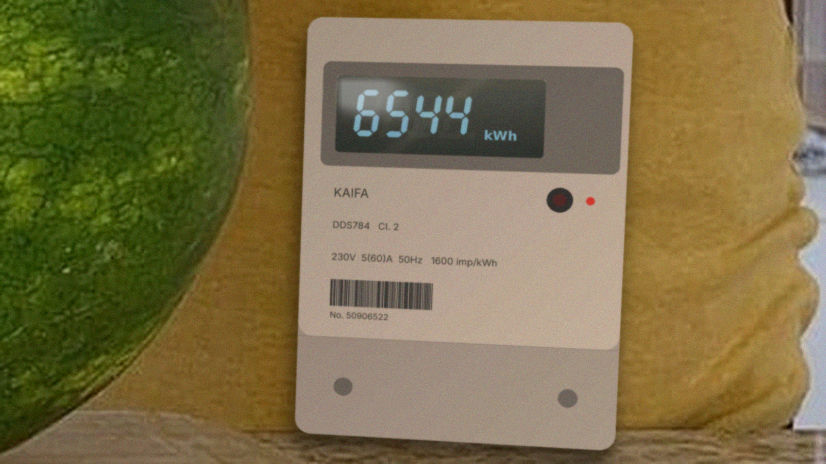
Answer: **6544** kWh
